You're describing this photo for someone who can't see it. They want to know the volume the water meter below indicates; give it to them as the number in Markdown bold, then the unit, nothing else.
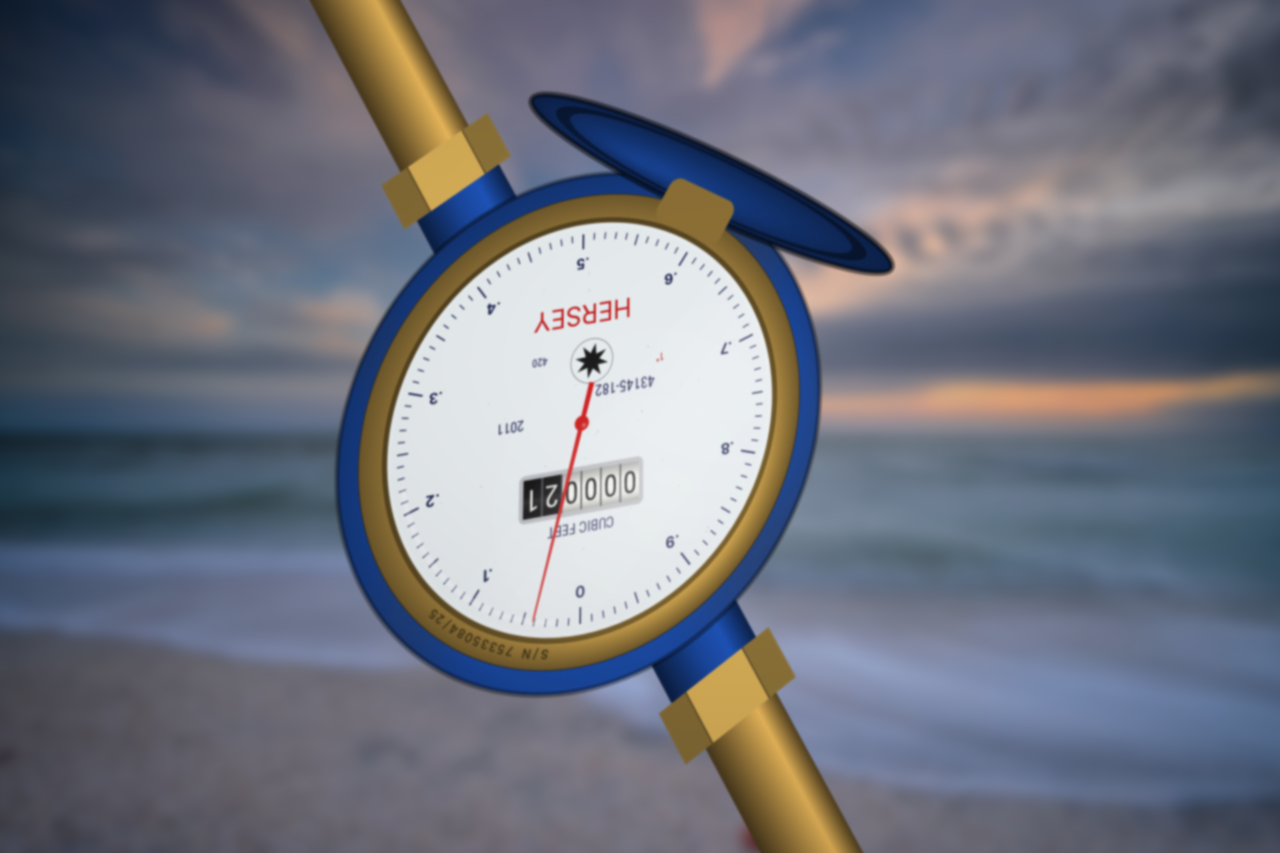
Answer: **21.04** ft³
